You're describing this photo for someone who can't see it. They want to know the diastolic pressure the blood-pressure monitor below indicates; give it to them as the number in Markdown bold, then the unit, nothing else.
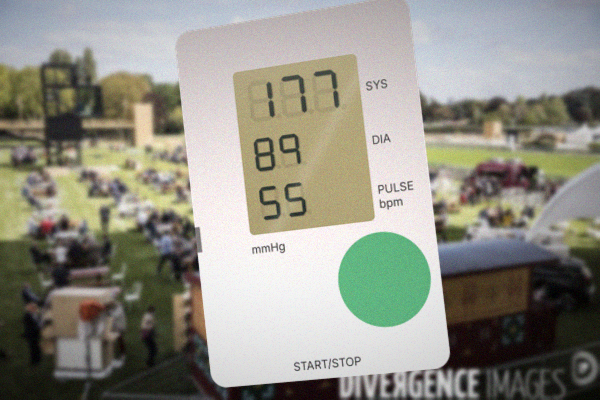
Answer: **89** mmHg
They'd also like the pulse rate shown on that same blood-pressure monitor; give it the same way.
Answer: **55** bpm
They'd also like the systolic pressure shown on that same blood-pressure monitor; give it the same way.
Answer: **177** mmHg
